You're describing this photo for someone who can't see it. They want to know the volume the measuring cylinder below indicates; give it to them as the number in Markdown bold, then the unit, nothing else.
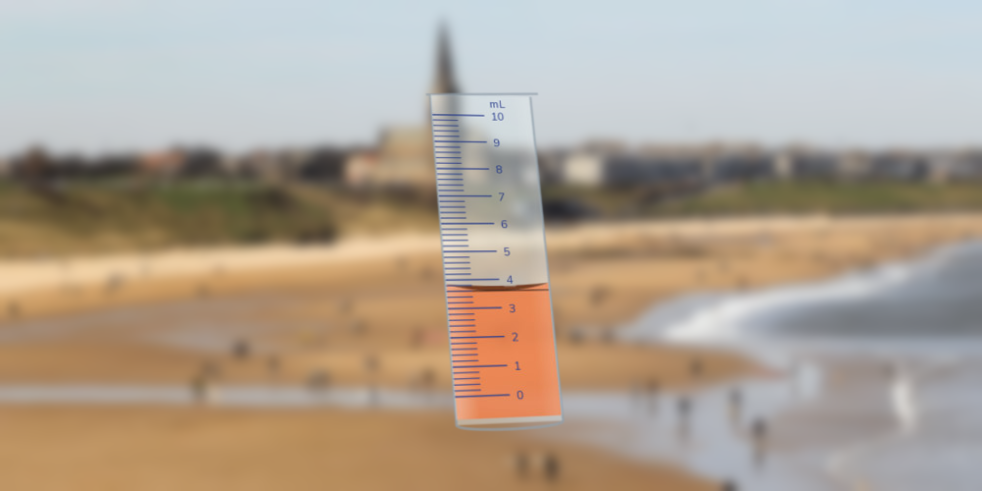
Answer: **3.6** mL
